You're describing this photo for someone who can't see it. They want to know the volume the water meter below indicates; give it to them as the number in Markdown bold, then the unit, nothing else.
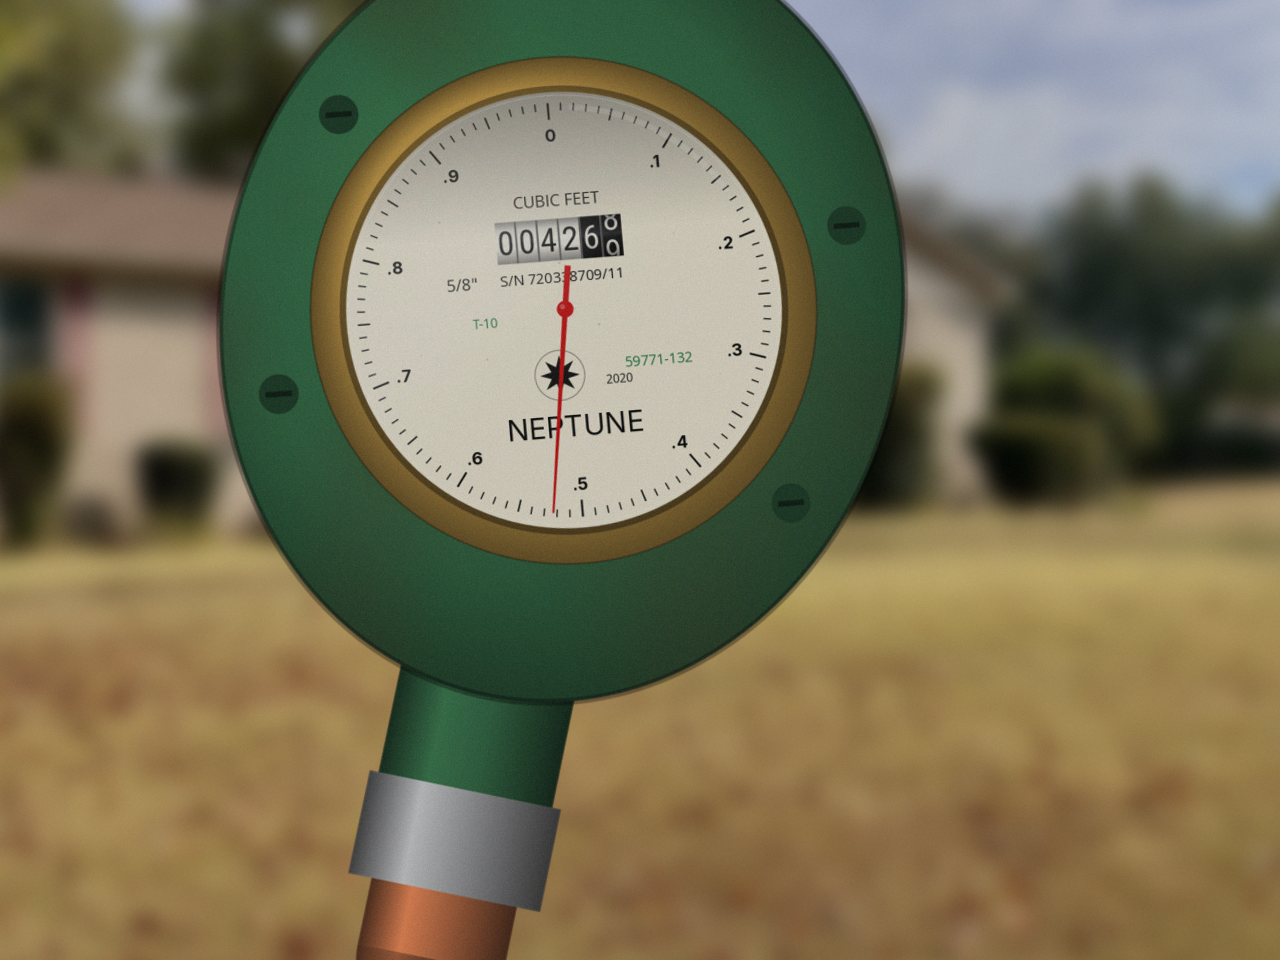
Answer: **4268.52** ft³
